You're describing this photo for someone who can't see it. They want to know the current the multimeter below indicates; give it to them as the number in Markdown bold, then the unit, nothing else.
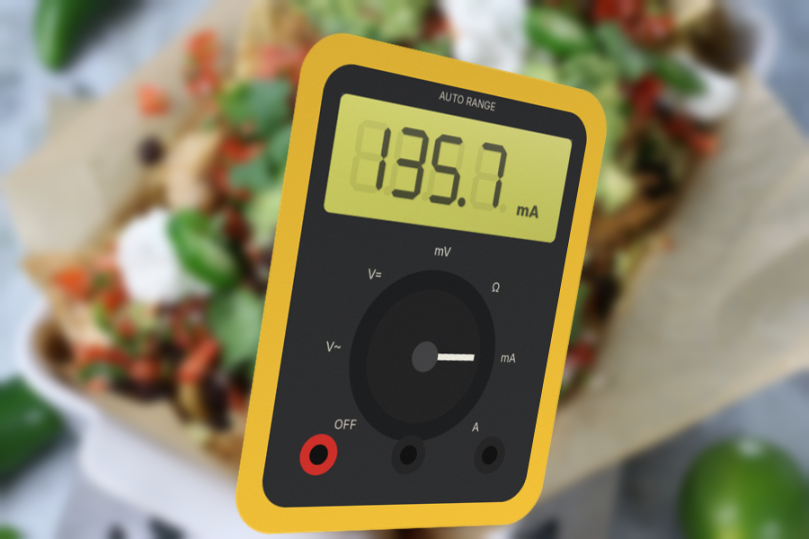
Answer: **135.7** mA
